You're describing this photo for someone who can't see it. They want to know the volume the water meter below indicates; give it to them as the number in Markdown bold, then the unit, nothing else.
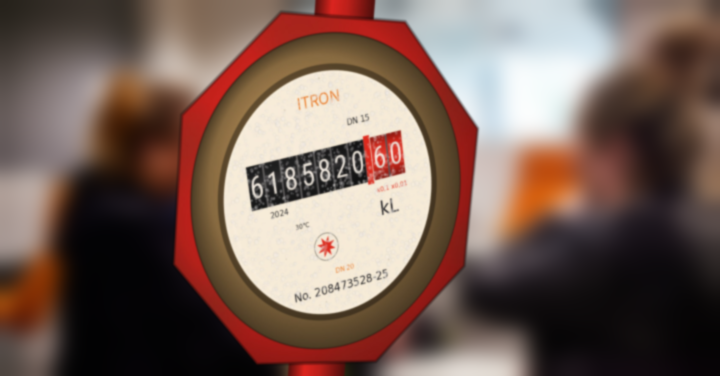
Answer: **6185820.60** kL
